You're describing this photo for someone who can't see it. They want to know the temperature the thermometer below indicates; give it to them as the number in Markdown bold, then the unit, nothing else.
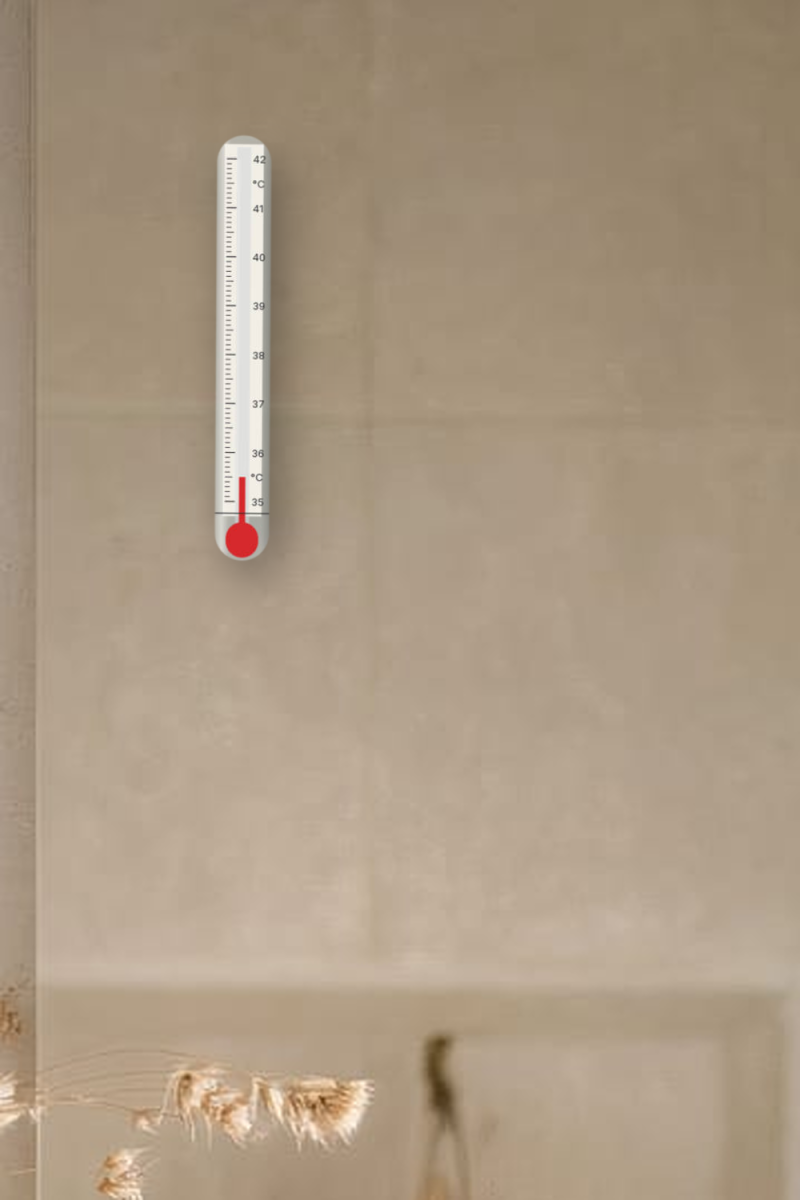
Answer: **35.5** °C
